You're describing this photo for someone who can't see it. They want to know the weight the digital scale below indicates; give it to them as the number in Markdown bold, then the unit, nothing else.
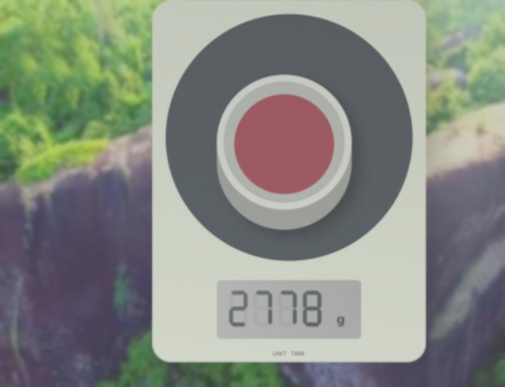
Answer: **2778** g
